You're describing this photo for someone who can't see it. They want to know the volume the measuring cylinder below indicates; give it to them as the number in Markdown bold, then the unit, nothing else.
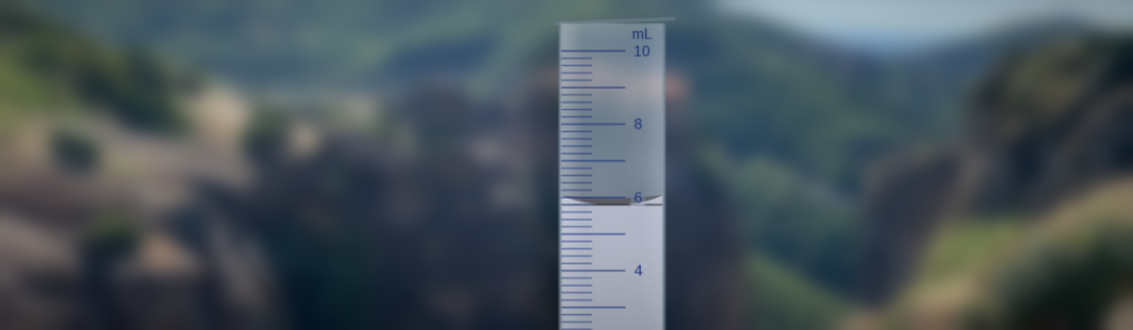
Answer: **5.8** mL
